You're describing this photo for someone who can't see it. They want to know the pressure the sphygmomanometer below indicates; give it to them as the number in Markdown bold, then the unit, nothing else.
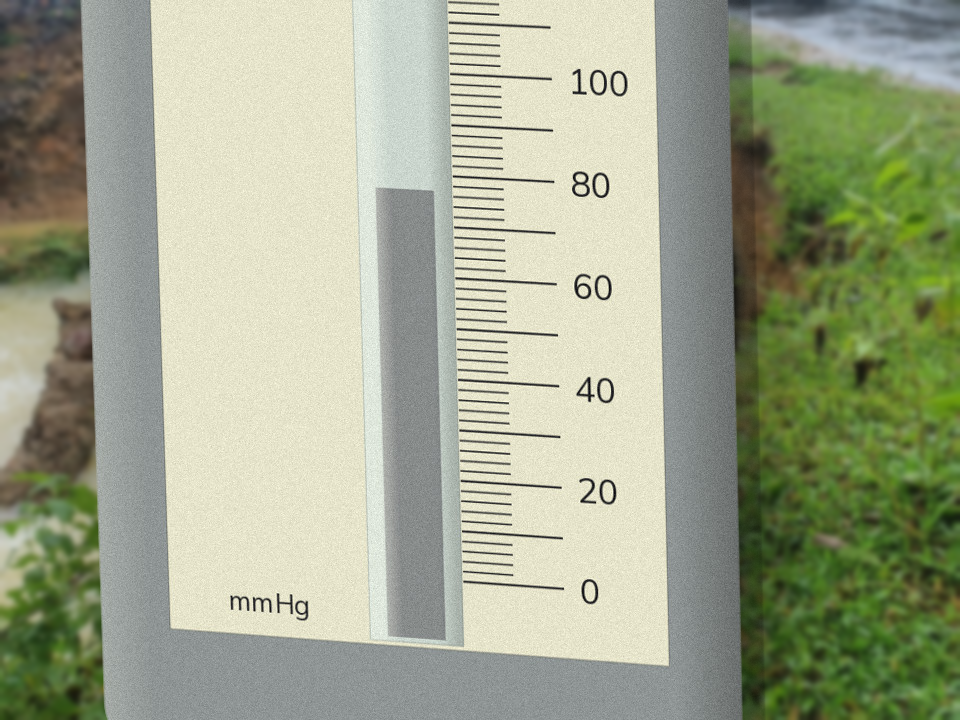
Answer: **77** mmHg
